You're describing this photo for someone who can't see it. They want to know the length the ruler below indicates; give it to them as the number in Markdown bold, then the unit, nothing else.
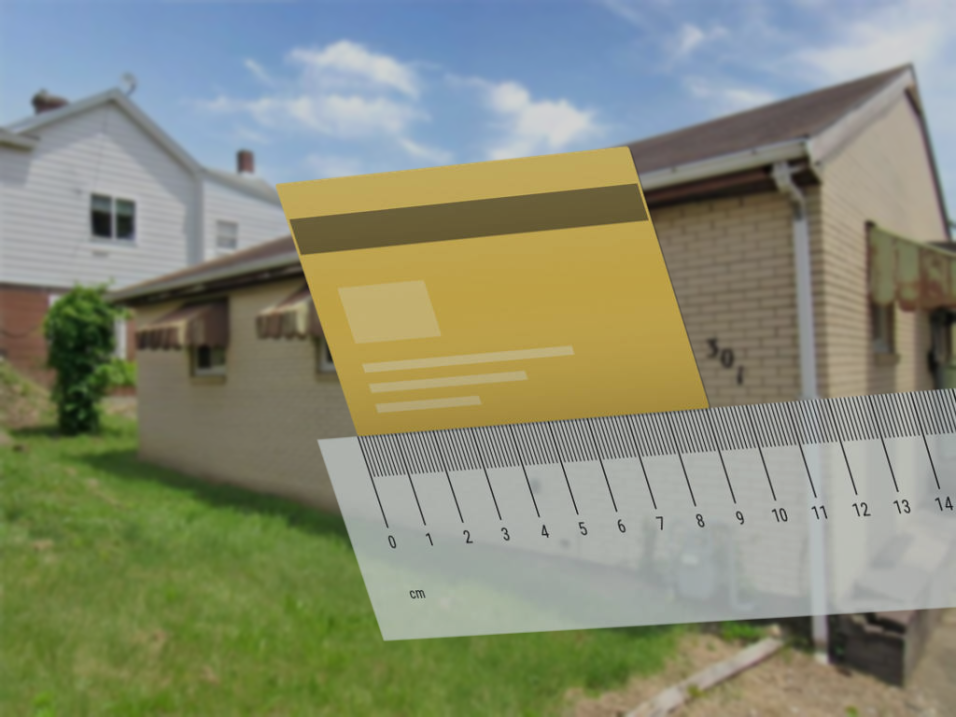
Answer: **9.1** cm
